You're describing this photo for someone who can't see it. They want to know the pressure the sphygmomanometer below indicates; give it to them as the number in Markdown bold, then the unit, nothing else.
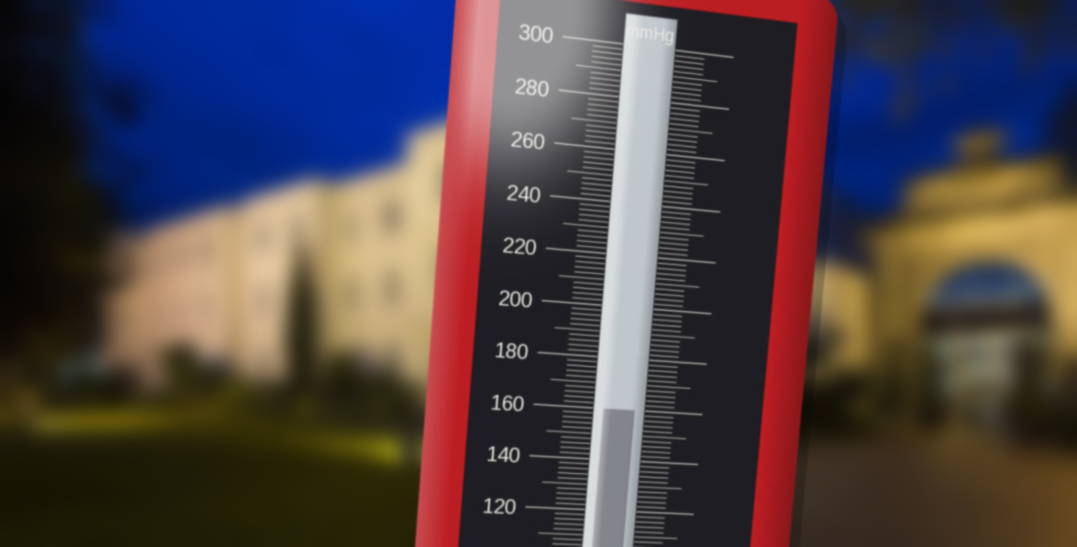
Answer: **160** mmHg
